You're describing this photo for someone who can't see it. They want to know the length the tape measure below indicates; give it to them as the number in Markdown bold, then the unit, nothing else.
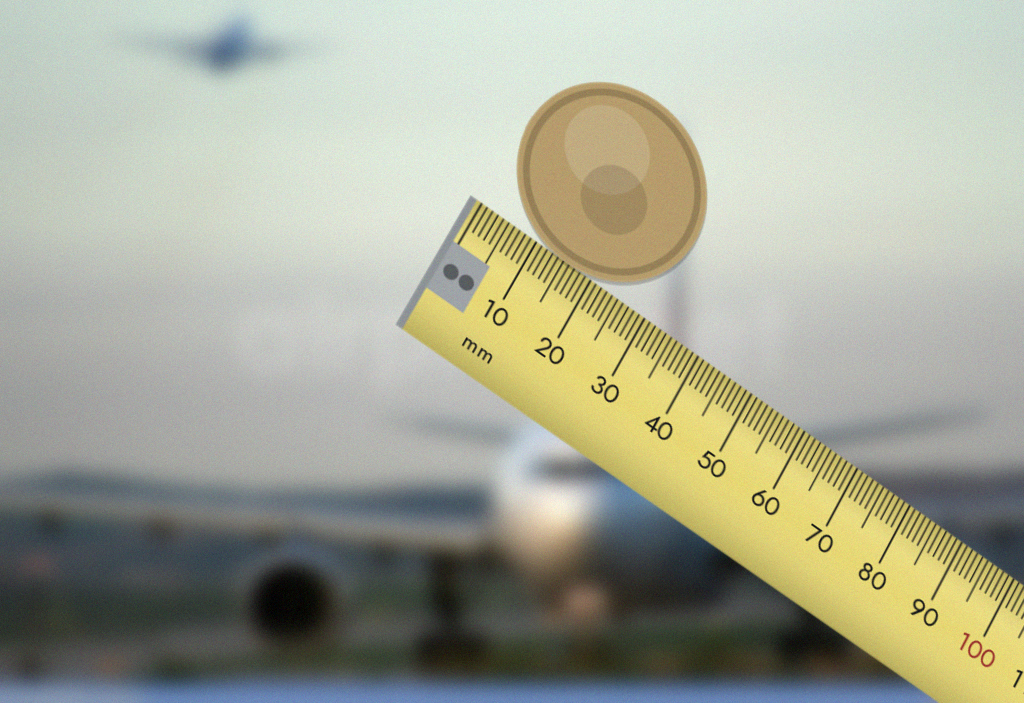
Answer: **31** mm
